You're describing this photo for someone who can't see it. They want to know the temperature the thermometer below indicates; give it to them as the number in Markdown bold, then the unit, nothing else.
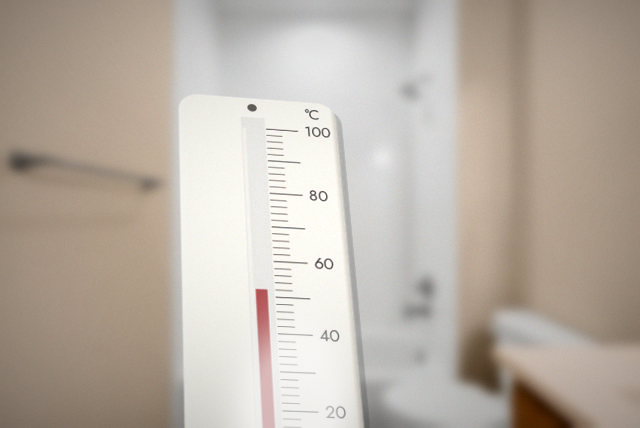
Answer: **52** °C
